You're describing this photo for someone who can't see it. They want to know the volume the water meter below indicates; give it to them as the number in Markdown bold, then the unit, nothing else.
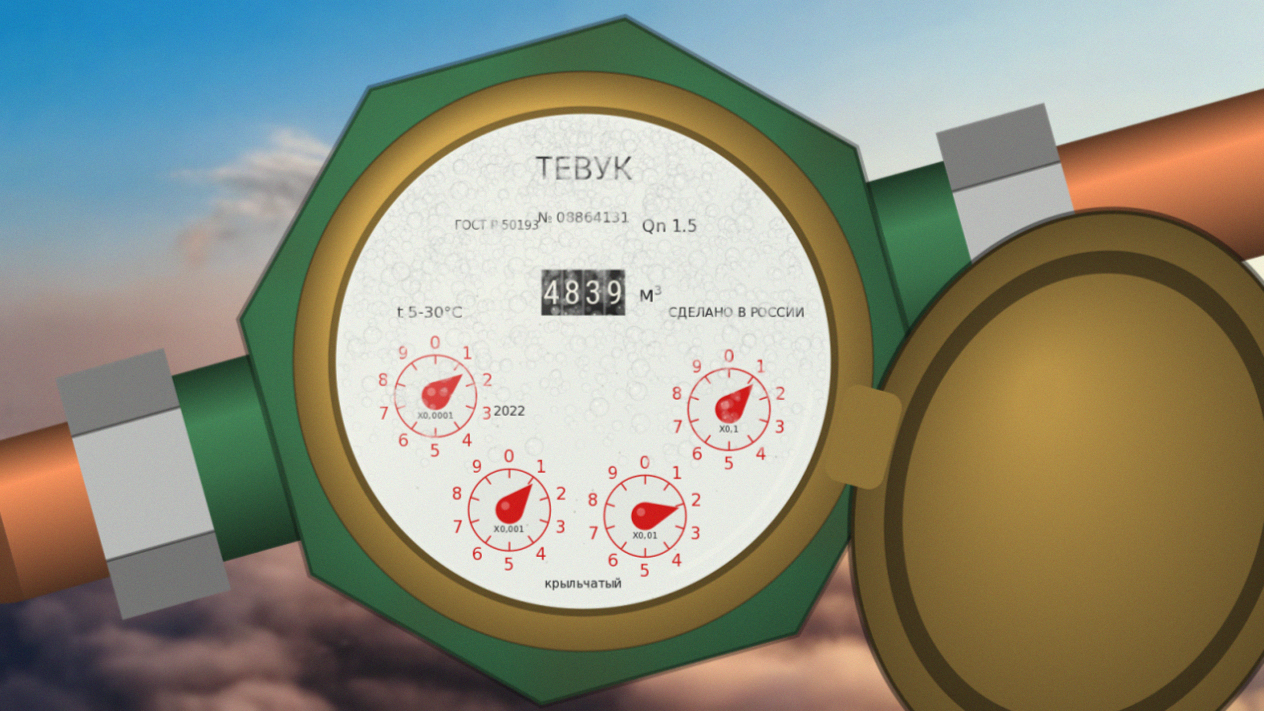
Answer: **4839.1211** m³
